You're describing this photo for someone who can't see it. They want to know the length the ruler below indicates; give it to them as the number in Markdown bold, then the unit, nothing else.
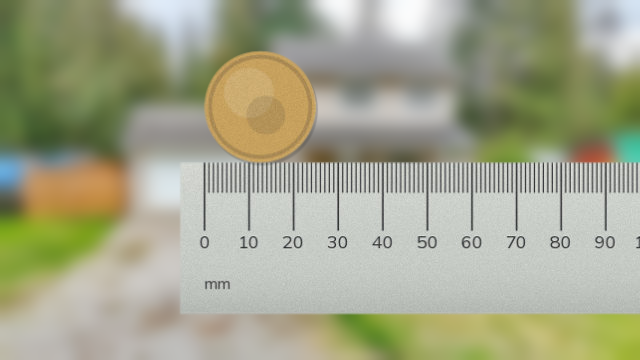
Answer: **25** mm
